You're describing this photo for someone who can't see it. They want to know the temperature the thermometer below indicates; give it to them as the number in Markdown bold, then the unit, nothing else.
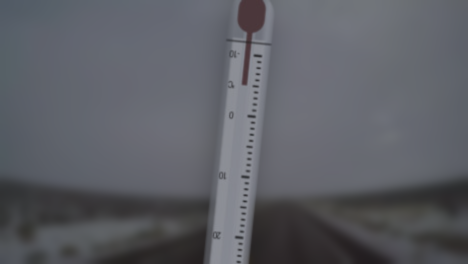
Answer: **-5** °C
